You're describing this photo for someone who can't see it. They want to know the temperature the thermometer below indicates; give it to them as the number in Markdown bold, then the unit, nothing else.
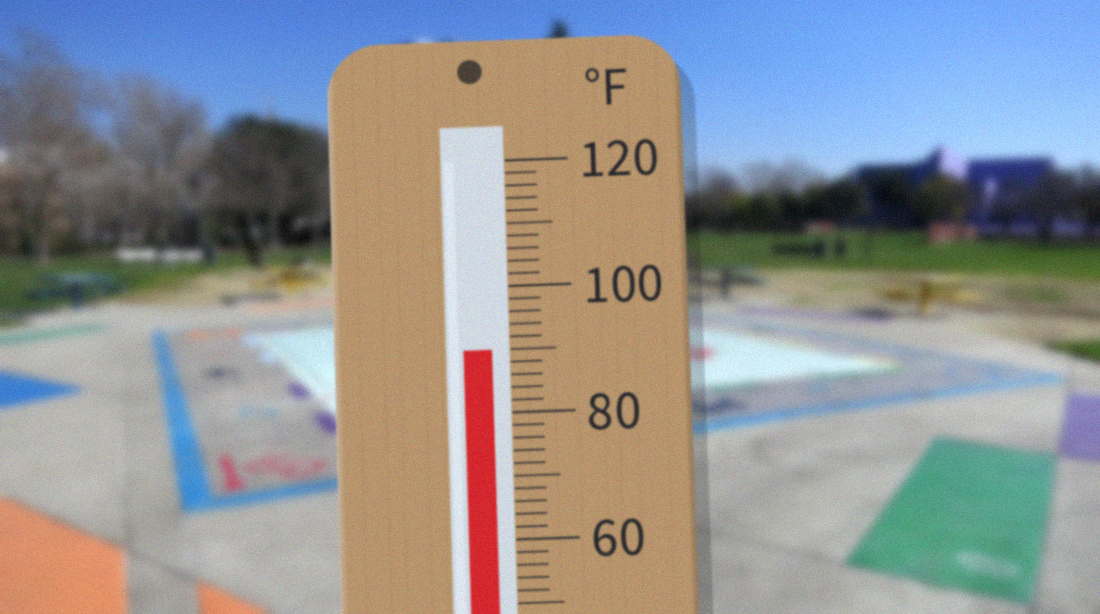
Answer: **90** °F
